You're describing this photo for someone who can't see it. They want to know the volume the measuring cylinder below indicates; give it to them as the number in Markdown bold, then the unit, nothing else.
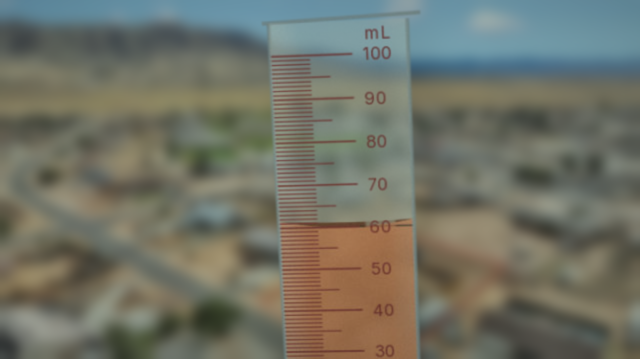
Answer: **60** mL
